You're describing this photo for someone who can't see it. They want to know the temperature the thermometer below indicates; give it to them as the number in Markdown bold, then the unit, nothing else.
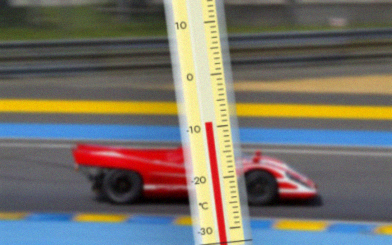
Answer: **-9** °C
